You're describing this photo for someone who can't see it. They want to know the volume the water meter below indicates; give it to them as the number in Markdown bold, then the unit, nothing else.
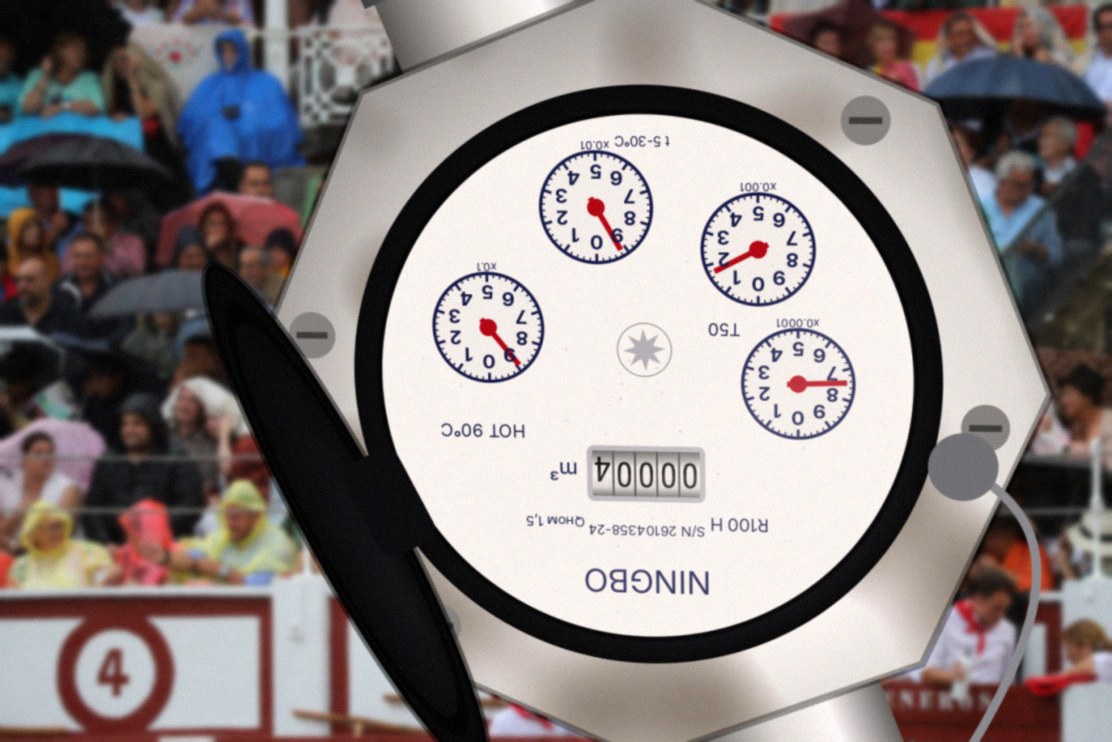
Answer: **3.8917** m³
